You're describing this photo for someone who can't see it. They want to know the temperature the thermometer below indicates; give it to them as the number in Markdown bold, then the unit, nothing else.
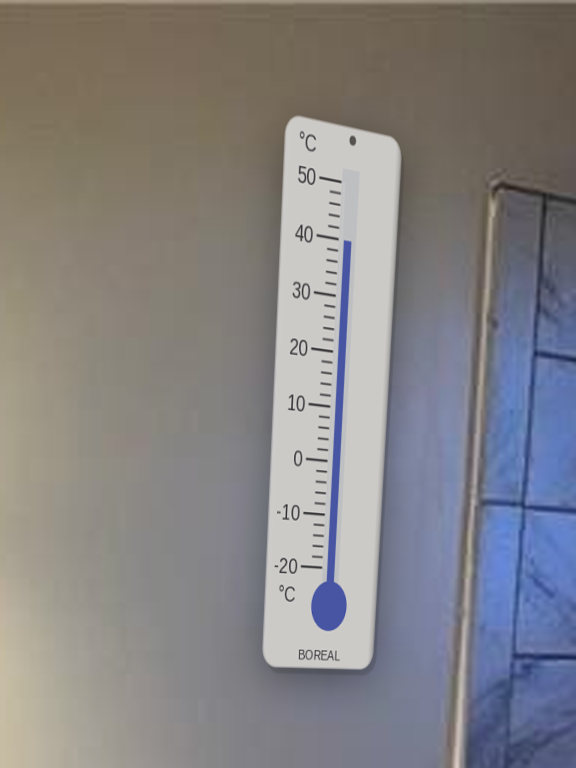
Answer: **40** °C
